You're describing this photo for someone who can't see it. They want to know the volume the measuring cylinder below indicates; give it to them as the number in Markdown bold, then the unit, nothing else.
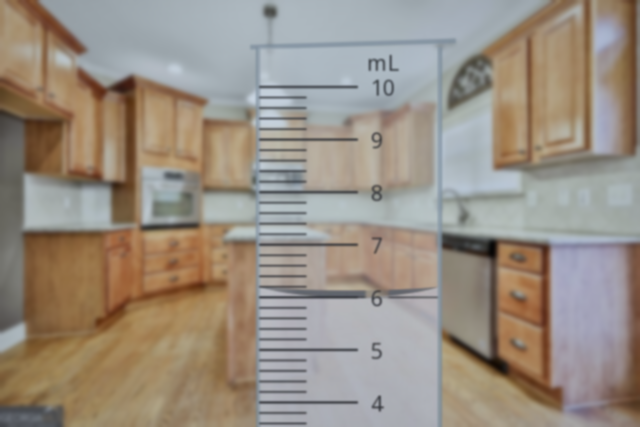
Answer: **6** mL
